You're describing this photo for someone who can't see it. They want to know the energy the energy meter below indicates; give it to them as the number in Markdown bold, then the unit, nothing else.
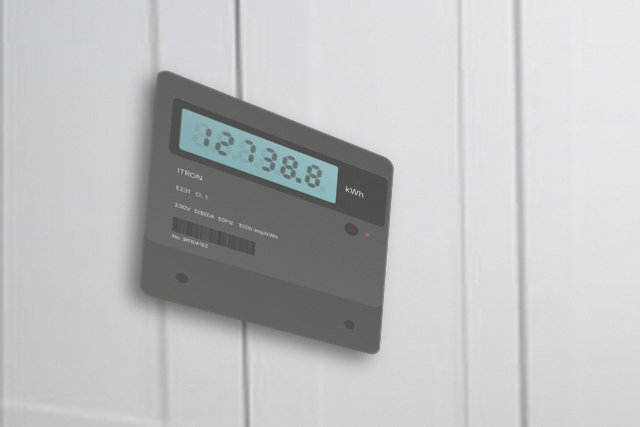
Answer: **12738.8** kWh
